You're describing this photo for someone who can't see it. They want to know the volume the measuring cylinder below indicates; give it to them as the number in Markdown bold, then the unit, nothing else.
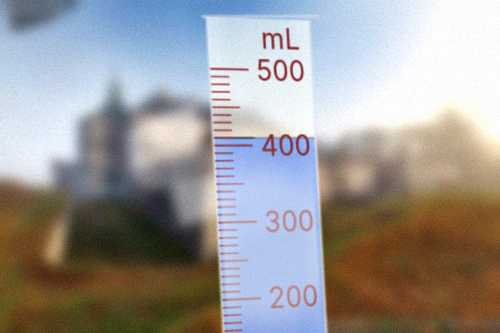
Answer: **410** mL
